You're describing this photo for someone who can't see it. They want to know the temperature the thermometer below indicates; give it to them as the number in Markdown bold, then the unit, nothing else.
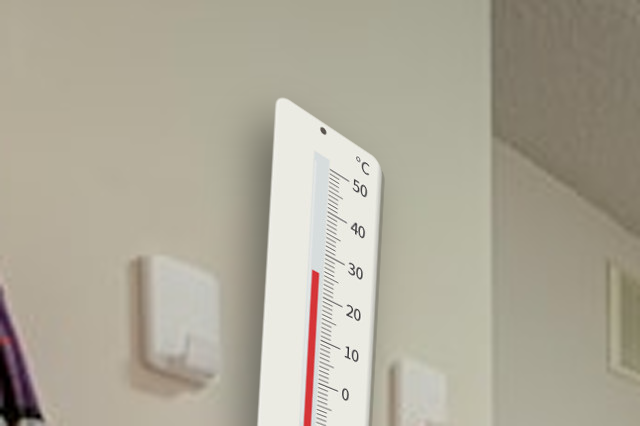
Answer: **25** °C
